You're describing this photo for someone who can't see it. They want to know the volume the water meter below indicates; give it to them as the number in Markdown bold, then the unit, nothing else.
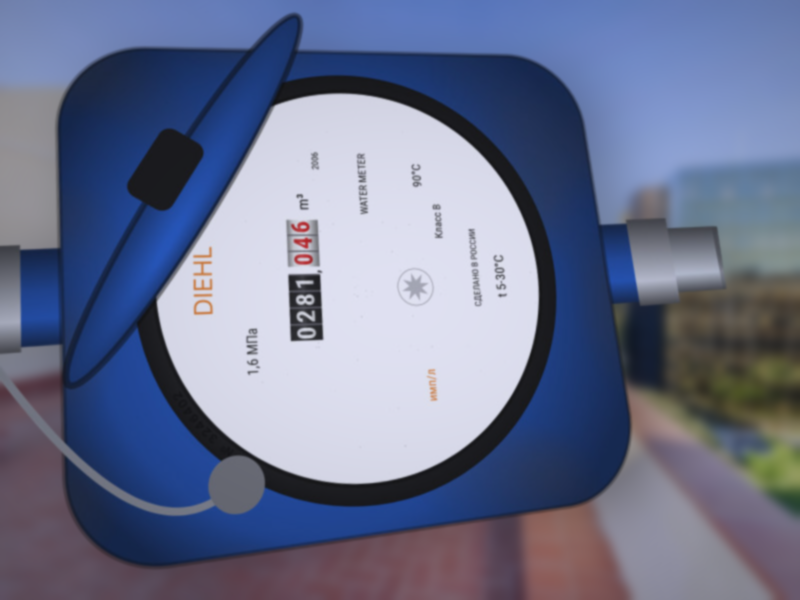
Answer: **281.046** m³
